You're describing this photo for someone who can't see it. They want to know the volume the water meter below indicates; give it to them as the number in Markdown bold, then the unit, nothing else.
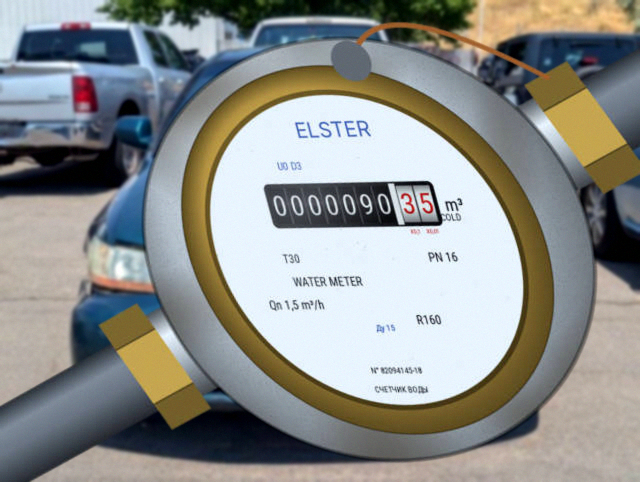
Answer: **90.35** m³
